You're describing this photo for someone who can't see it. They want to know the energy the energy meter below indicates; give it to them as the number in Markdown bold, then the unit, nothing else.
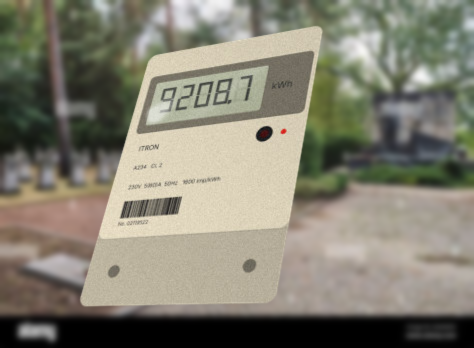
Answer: **9208.7** kWh
